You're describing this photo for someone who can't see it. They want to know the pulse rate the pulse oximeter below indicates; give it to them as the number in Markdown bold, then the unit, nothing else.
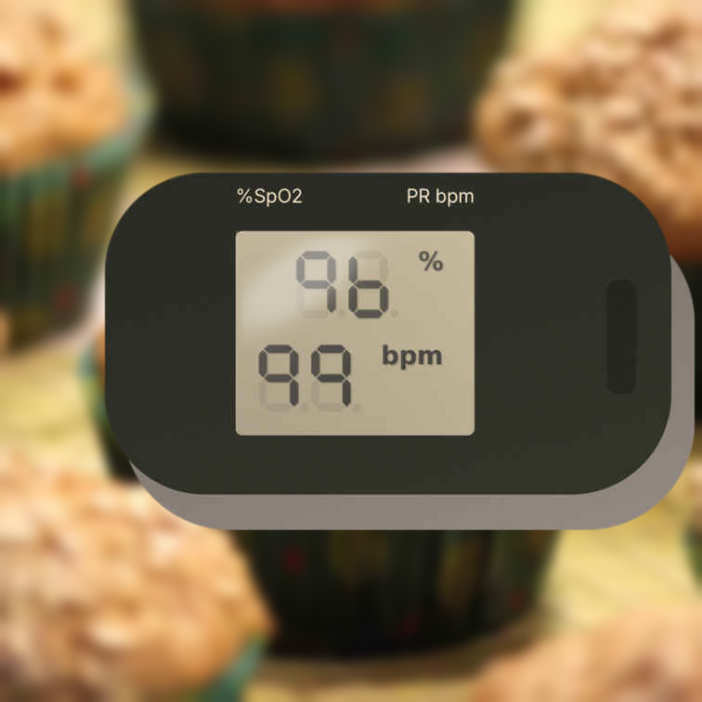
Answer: **99** bpm
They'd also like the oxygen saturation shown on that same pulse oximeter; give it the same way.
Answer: **96** %
